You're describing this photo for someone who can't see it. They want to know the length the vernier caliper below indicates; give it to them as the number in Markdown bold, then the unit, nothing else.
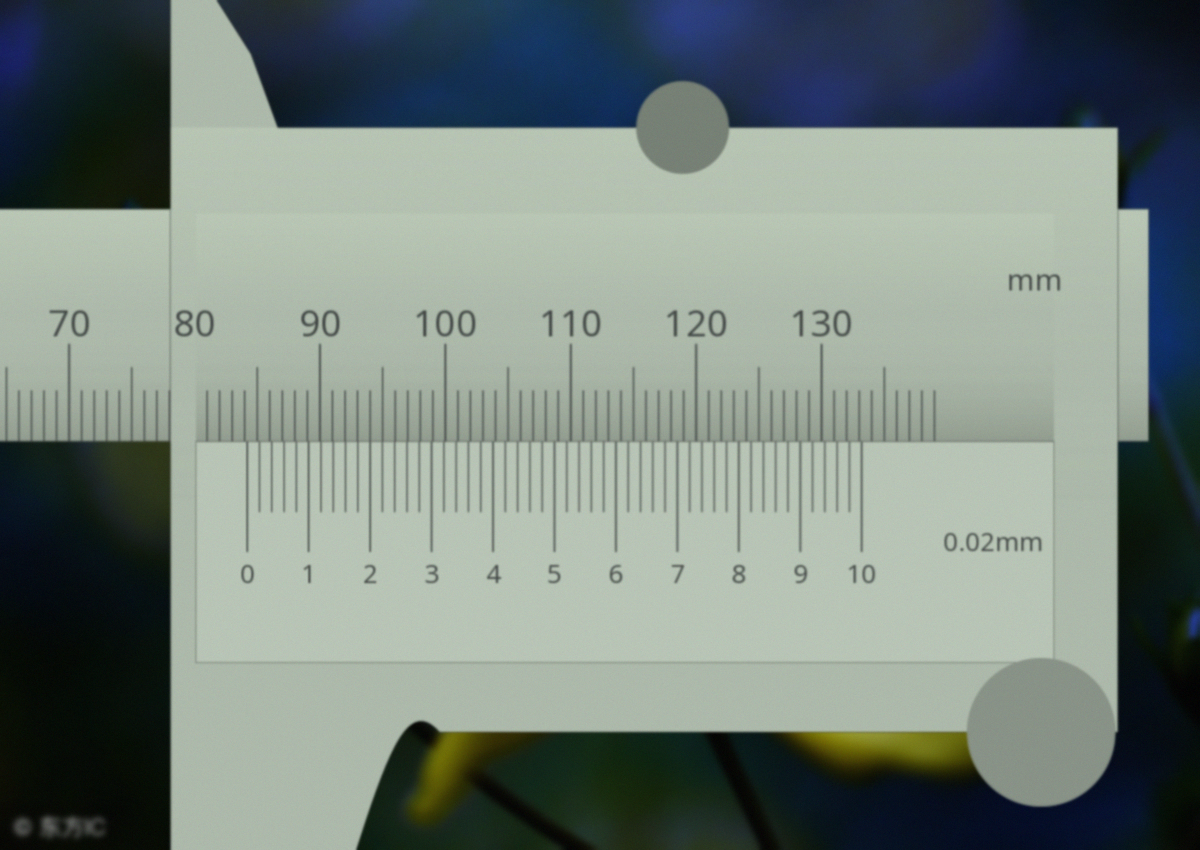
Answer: **84.2** mm
